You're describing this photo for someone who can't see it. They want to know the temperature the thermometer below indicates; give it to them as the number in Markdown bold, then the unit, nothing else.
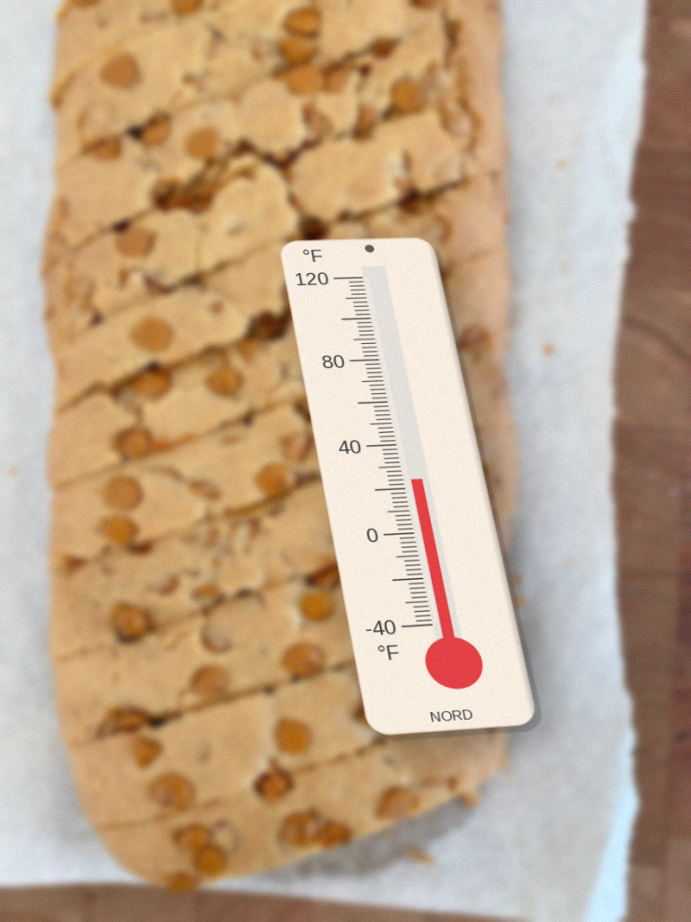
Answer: **24** °F
